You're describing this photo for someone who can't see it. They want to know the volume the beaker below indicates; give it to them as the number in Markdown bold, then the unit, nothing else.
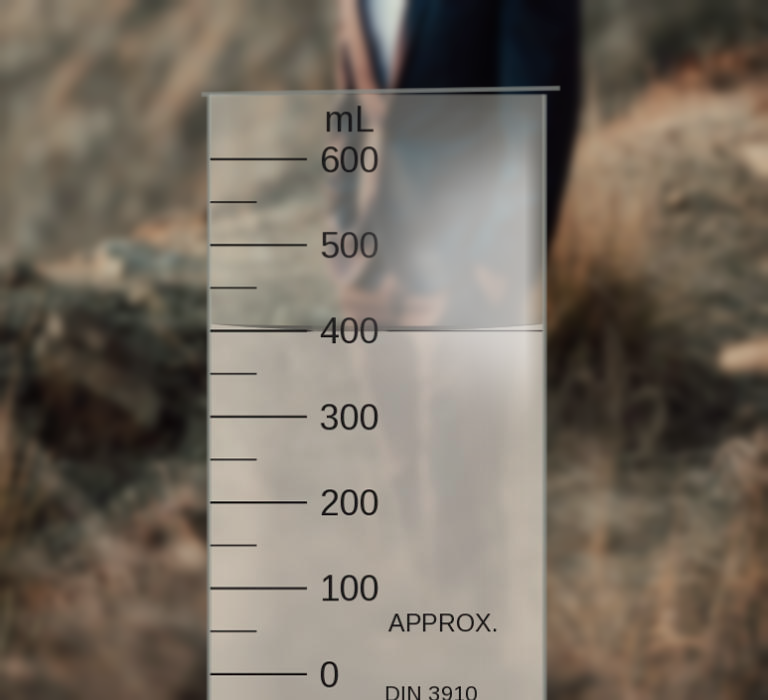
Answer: **400** mL
